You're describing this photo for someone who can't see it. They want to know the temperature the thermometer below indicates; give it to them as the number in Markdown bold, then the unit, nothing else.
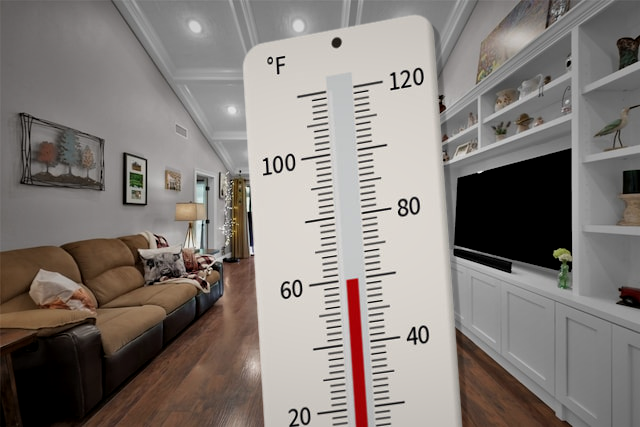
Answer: **60** °F
